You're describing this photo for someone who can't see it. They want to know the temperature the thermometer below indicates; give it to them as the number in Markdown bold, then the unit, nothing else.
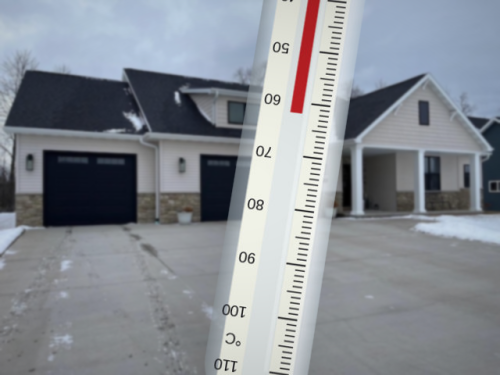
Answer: **62** °C
